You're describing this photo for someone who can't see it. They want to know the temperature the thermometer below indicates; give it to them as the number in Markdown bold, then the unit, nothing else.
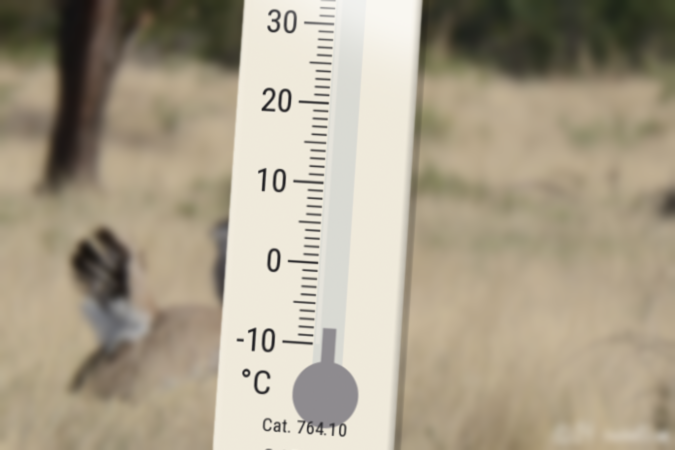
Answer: **-8** °C
